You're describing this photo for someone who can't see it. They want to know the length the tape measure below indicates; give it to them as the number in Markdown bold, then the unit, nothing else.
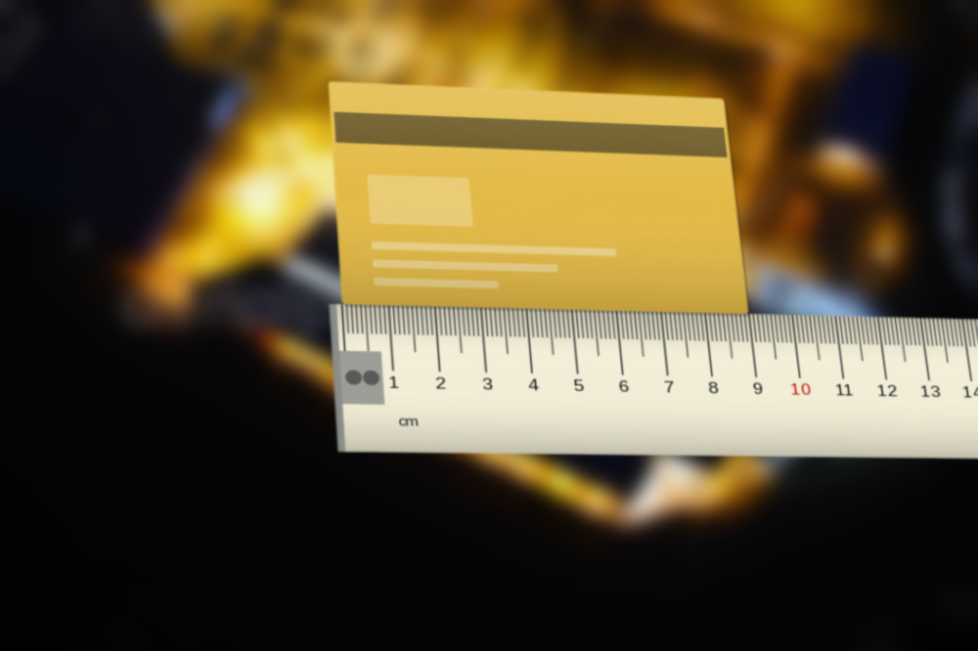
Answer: **9** cm
